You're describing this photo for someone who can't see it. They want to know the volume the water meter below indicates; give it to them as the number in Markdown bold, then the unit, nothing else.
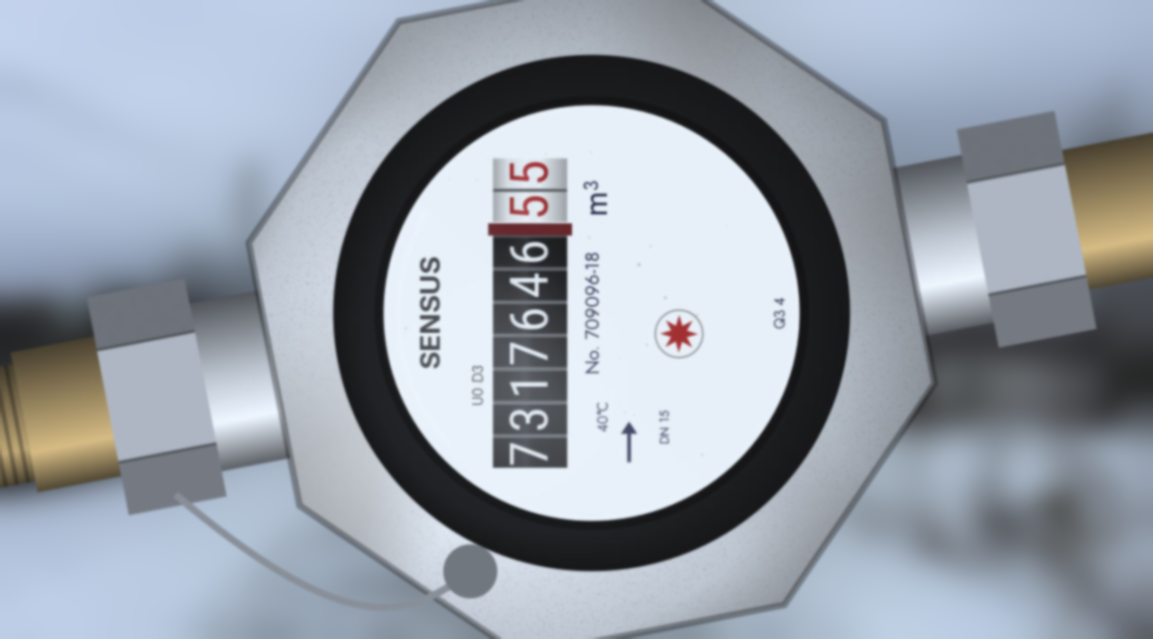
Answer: **7317646.55** m³
